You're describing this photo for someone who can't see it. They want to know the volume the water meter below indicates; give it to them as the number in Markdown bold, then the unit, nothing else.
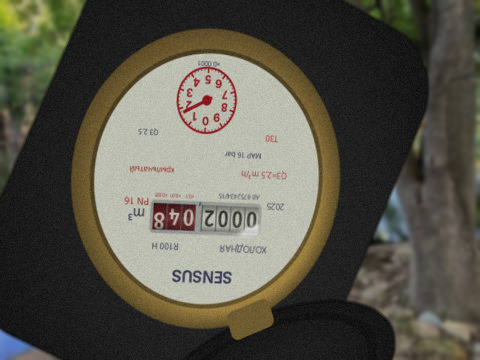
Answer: **2.0481** m³
